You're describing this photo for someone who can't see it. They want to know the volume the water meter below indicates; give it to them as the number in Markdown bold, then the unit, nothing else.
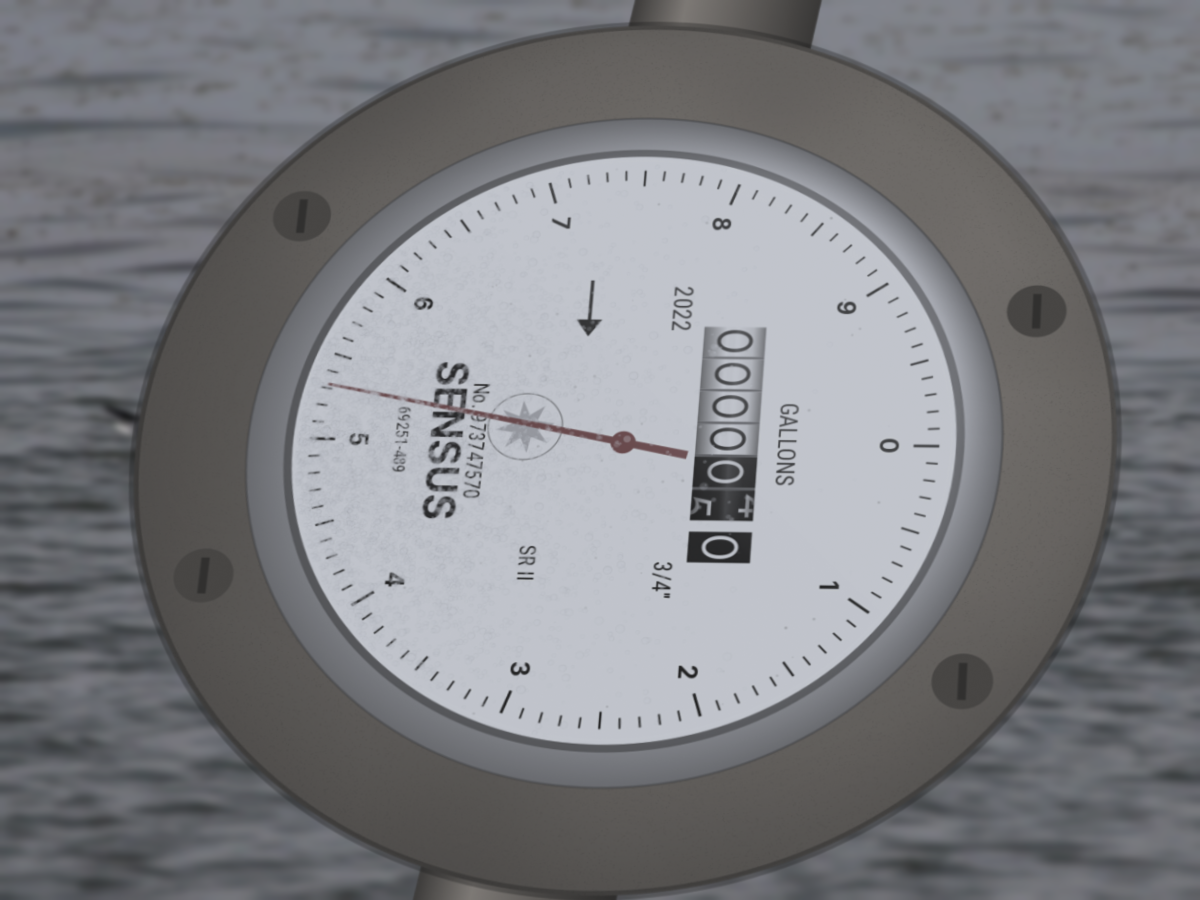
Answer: **45.3** gal
